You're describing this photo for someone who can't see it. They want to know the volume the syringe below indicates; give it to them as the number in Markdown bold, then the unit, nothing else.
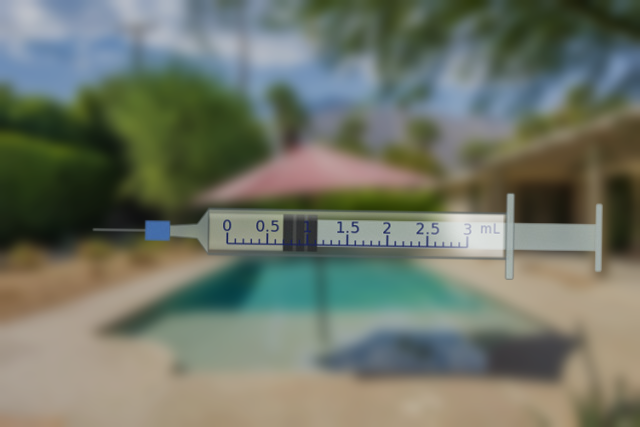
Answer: **0.7** mL
